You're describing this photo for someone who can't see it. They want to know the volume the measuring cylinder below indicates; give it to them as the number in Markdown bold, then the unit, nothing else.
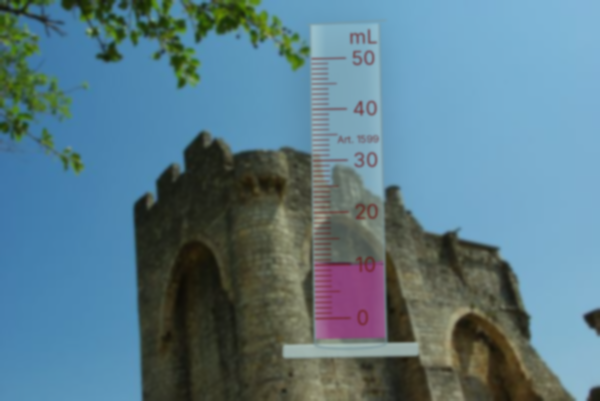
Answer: **10** mL
